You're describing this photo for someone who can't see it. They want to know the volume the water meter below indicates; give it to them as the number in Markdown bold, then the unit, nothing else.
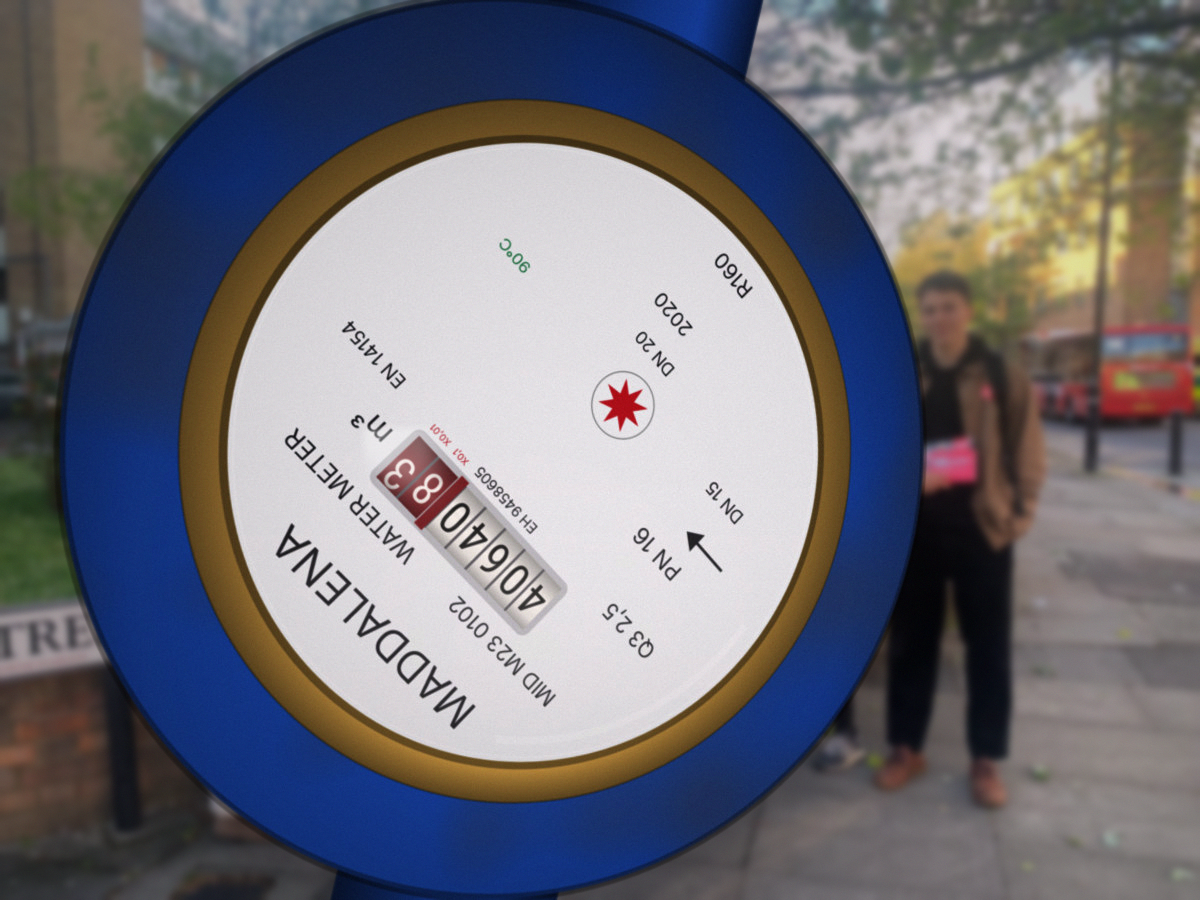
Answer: **40640.83** m³
